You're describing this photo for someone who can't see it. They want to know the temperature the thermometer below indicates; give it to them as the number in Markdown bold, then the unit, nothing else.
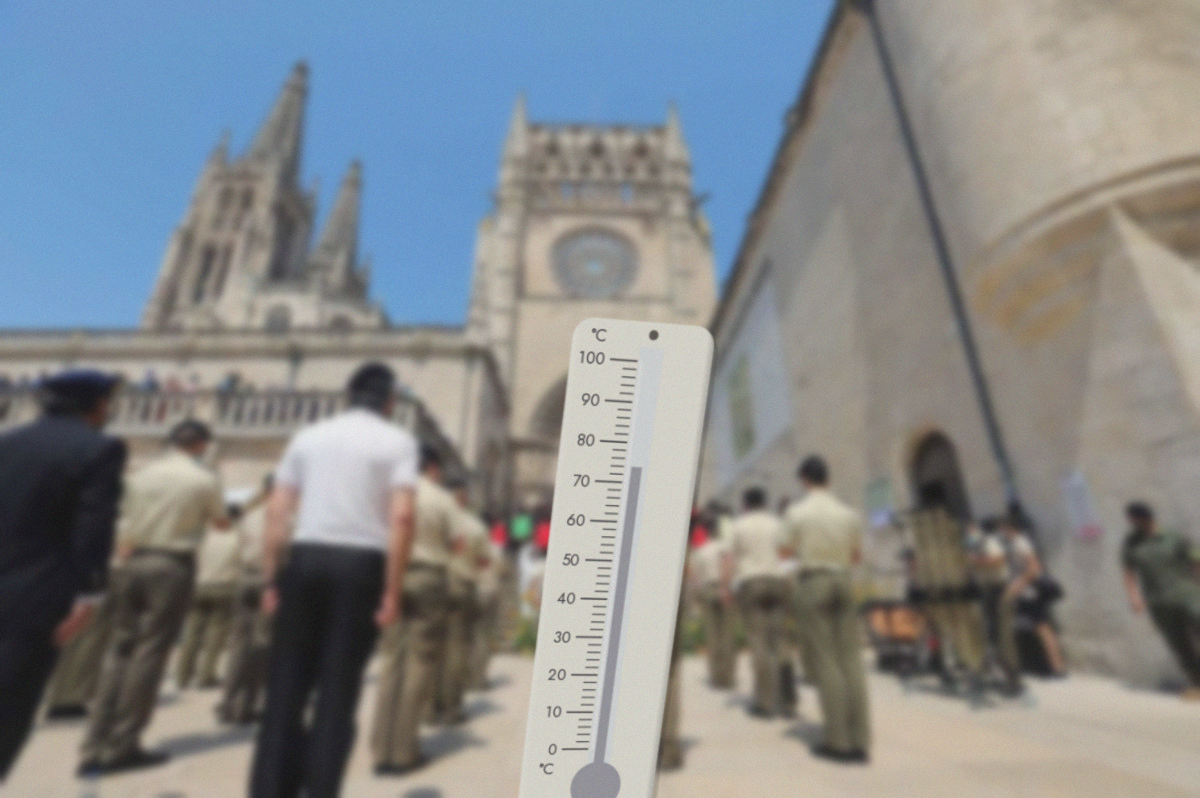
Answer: **74** °C
